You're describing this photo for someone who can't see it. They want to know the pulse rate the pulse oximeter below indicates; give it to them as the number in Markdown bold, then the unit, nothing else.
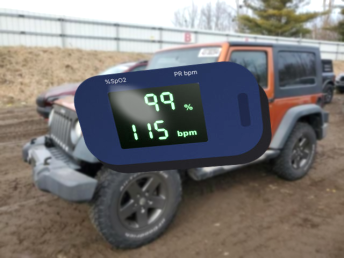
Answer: **115** bpm
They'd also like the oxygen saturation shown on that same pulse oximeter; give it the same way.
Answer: **99** %
